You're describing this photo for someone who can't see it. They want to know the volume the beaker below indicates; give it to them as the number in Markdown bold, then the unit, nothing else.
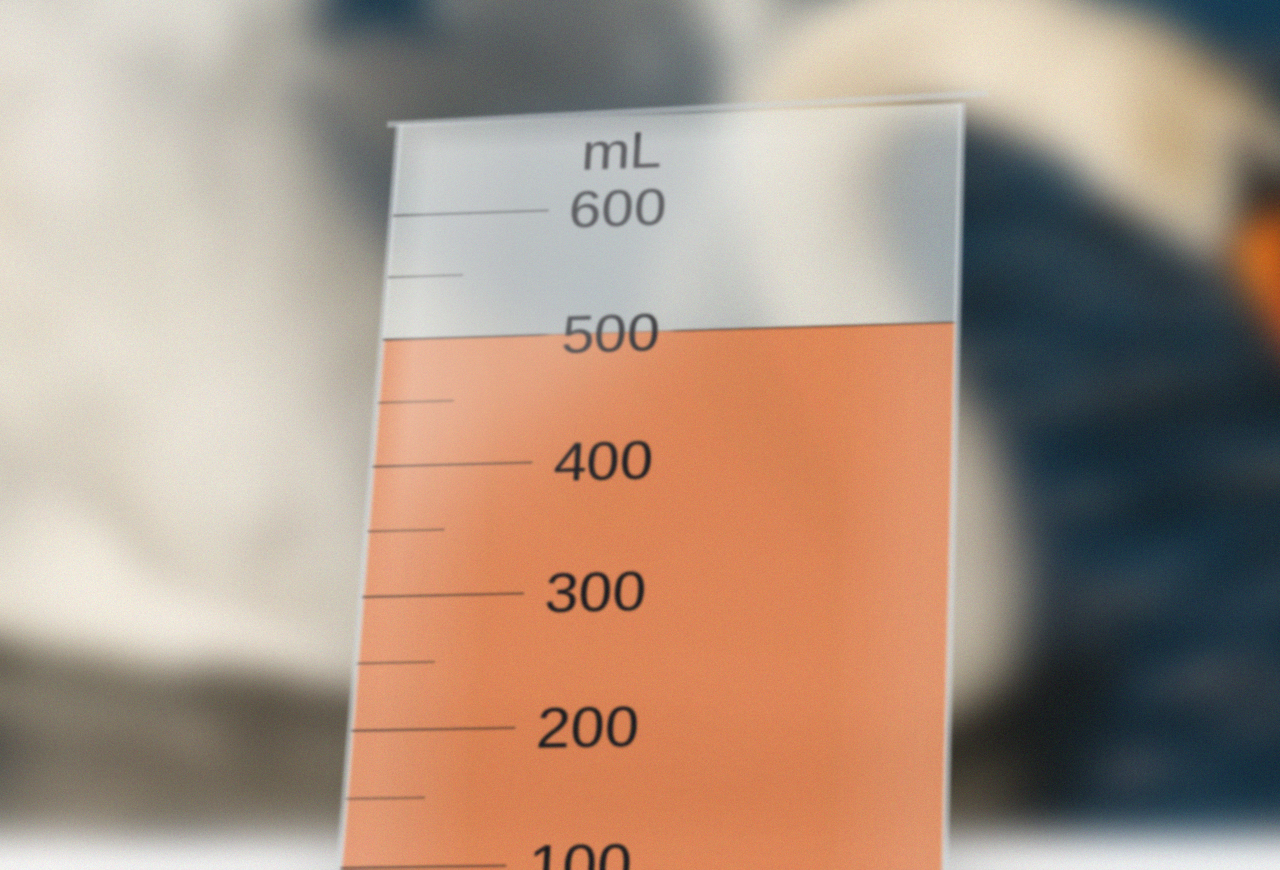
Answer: **500** mL
